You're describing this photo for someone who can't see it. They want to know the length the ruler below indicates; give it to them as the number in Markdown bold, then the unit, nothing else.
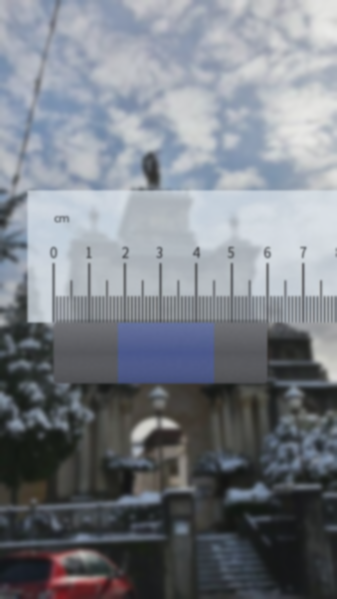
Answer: **6** cm
